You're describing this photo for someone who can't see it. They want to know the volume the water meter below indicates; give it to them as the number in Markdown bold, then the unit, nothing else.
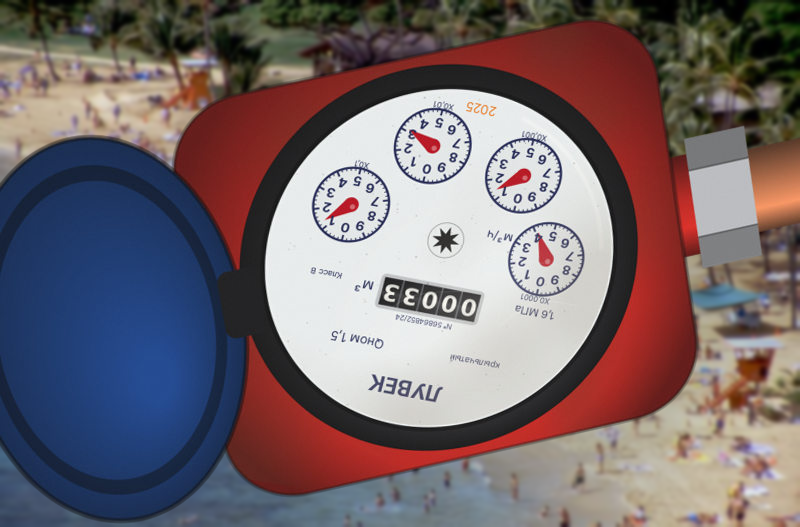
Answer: **33.1314** m³
